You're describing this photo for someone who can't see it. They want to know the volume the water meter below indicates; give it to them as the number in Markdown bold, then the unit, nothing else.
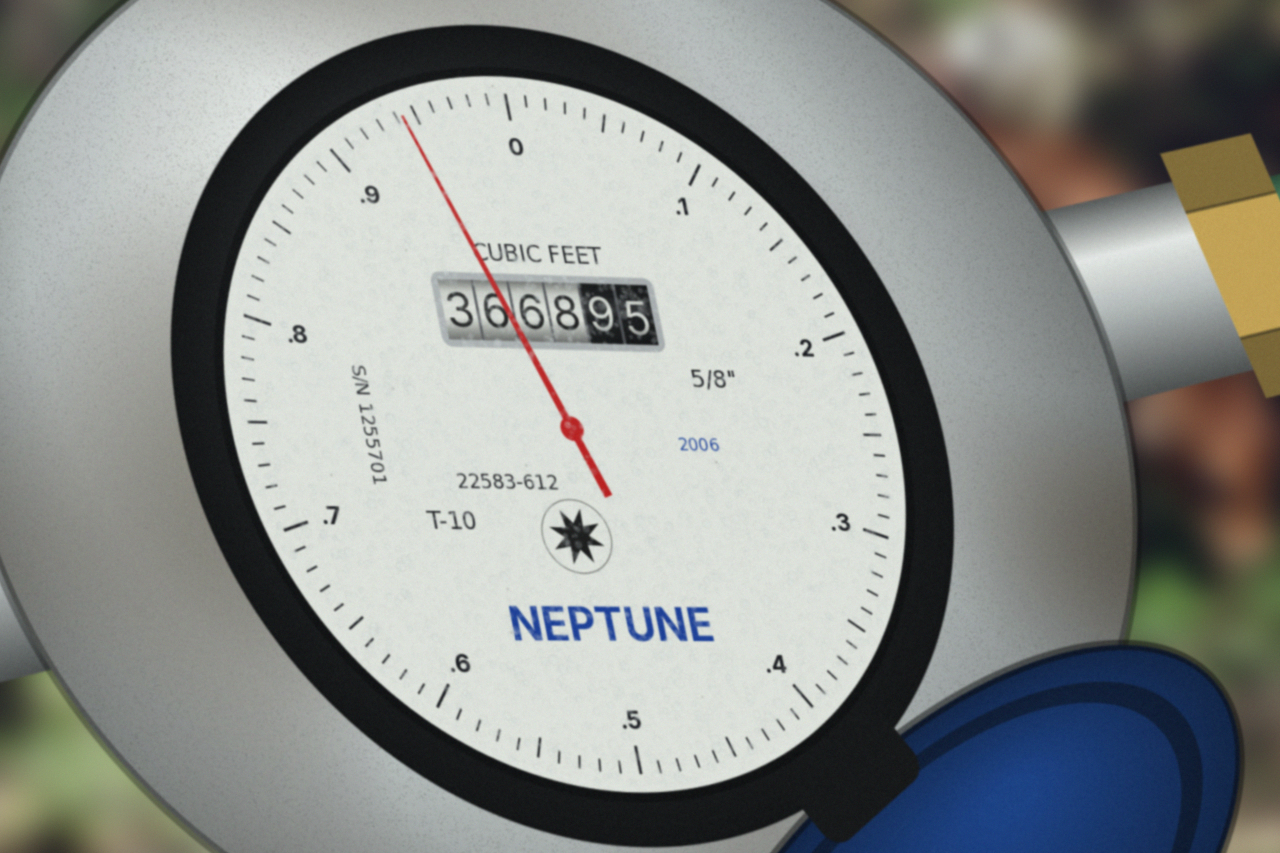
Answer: **366894.94** ft³
